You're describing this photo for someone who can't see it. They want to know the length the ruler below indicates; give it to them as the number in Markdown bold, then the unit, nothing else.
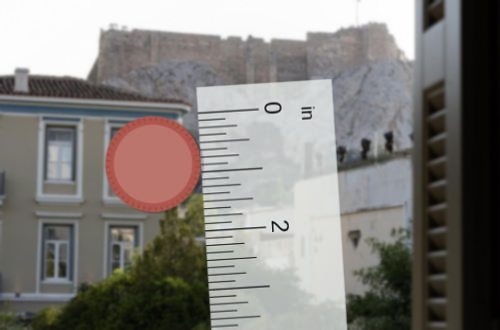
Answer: **1.625** in
